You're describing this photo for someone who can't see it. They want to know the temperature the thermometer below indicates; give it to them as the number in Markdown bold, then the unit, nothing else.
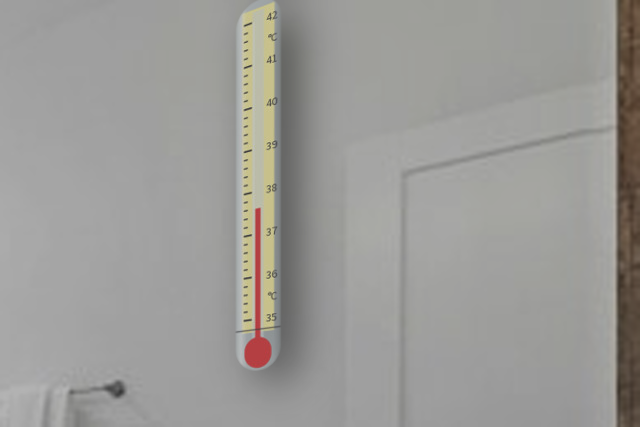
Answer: **37.6** °C
